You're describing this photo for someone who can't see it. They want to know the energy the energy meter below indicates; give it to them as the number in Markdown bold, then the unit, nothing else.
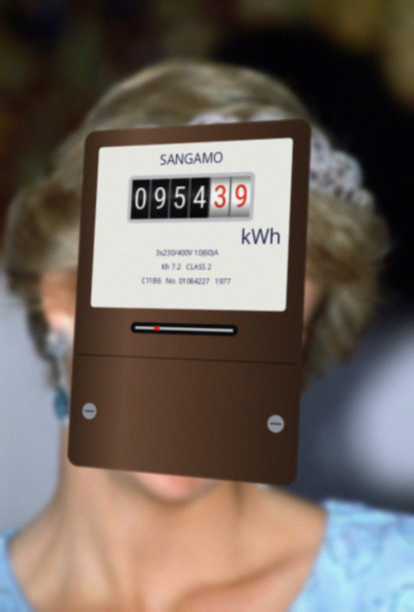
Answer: **954.39** kWh
